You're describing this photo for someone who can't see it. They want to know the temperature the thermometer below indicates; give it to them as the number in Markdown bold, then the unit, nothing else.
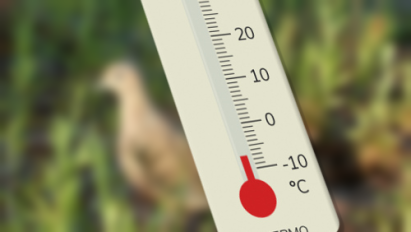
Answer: **-7** °C
